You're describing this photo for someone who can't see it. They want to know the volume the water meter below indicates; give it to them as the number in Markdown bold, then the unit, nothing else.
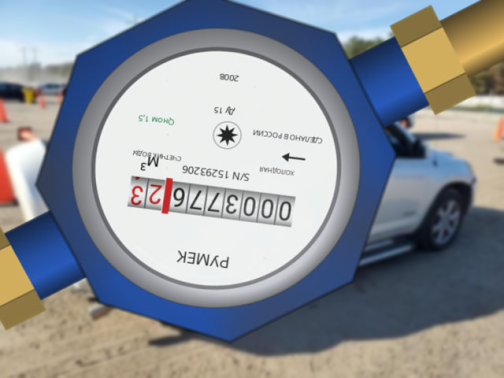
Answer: **3776.23** m³
